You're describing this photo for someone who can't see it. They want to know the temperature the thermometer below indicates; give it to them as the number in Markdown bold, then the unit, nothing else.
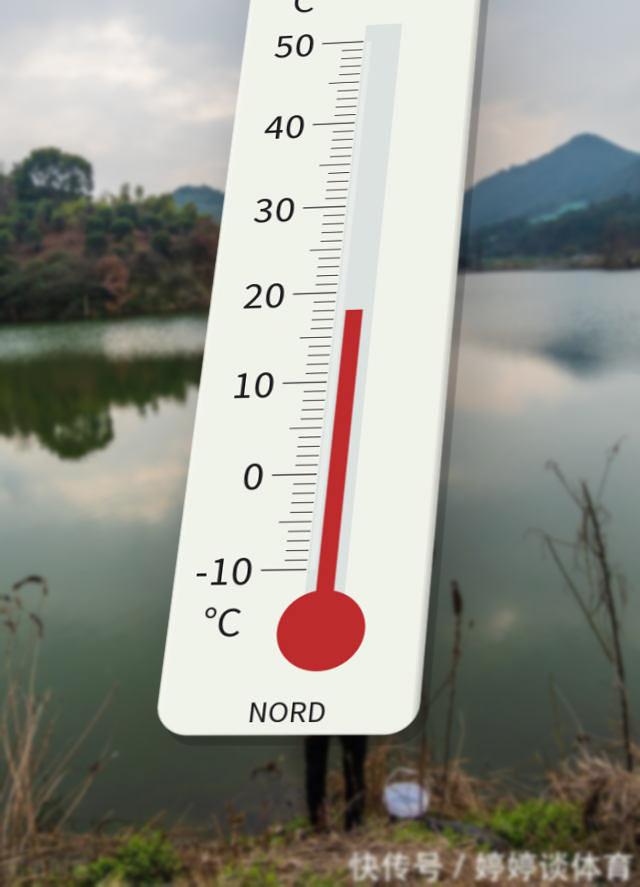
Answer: **18** °C
